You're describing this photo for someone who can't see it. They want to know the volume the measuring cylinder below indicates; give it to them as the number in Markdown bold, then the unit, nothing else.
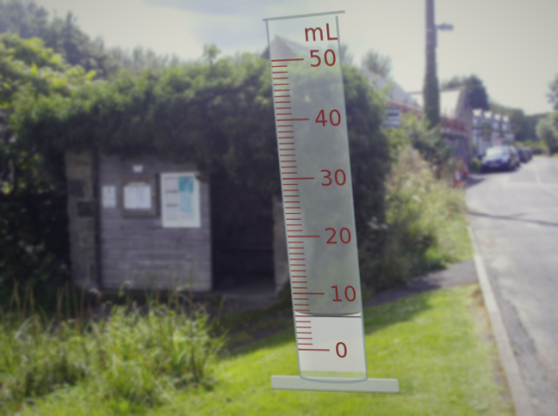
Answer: **6** mL
